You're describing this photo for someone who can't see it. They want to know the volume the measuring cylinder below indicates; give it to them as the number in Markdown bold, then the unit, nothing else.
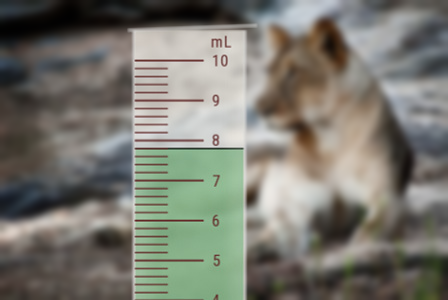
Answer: **7.8** mL
